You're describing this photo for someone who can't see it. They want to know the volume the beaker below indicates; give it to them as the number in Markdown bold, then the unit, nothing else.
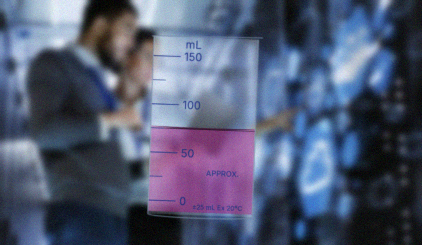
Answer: **75** mL
